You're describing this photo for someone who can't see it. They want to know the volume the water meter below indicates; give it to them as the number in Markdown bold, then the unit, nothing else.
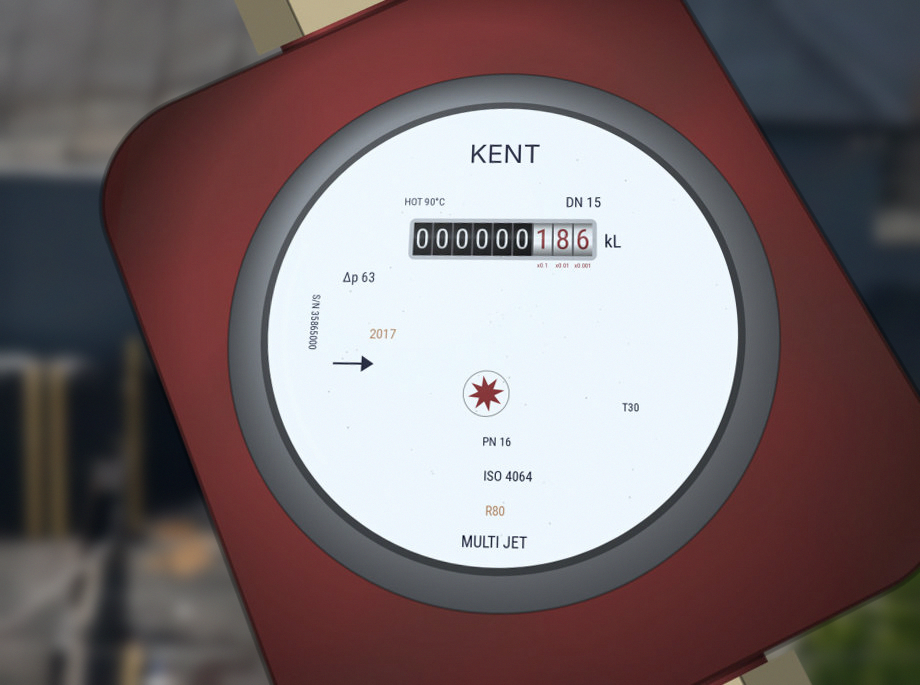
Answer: **0.186** kL
